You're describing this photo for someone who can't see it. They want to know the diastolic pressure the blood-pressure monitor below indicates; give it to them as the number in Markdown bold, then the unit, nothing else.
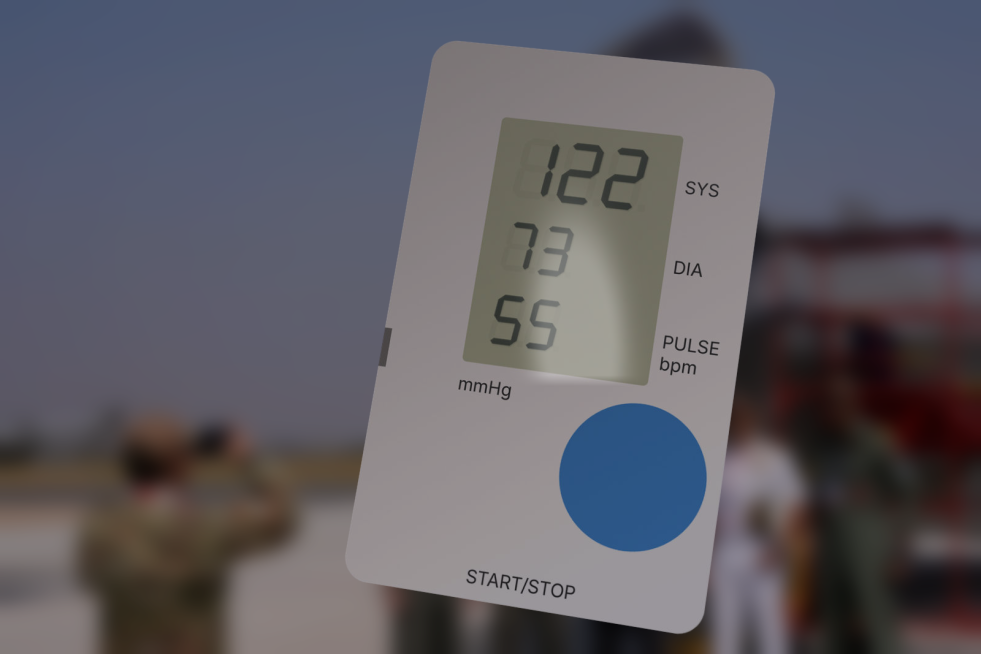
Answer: **73** mmHg
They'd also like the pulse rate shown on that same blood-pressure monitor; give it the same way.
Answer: **55** bpm
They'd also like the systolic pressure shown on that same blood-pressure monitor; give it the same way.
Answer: **122** mmHg
